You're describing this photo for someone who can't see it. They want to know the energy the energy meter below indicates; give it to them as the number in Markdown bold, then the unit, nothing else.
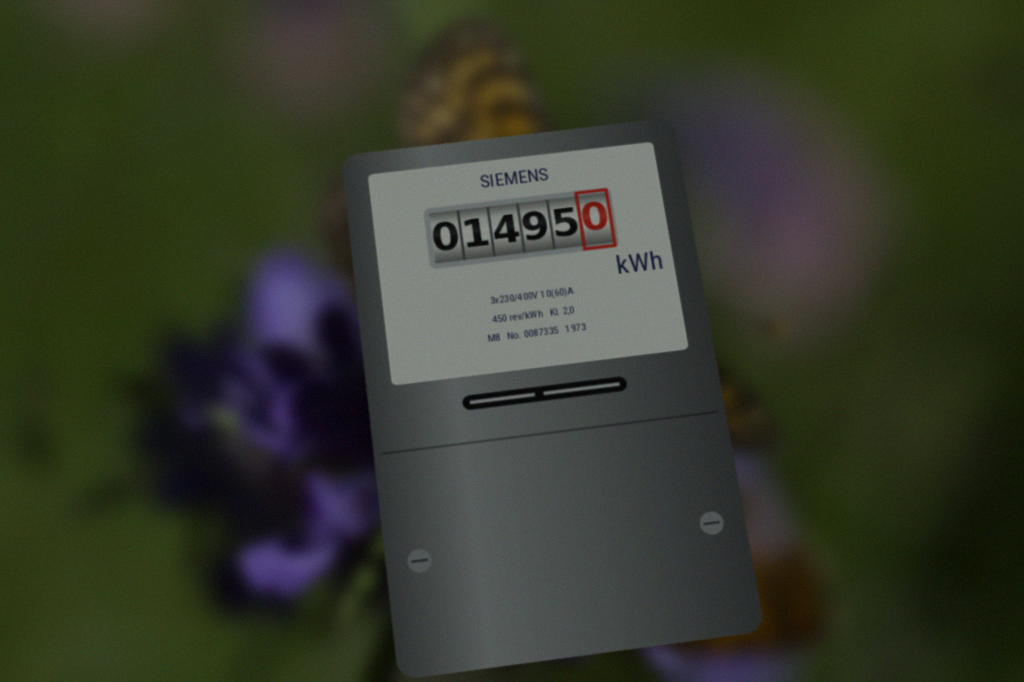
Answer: **1495.0** kWh
